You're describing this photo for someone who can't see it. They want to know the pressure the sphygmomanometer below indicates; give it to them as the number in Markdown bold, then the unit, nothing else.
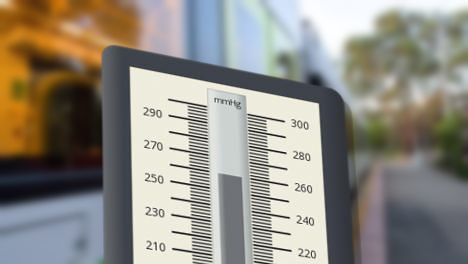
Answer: **260** mmHg
